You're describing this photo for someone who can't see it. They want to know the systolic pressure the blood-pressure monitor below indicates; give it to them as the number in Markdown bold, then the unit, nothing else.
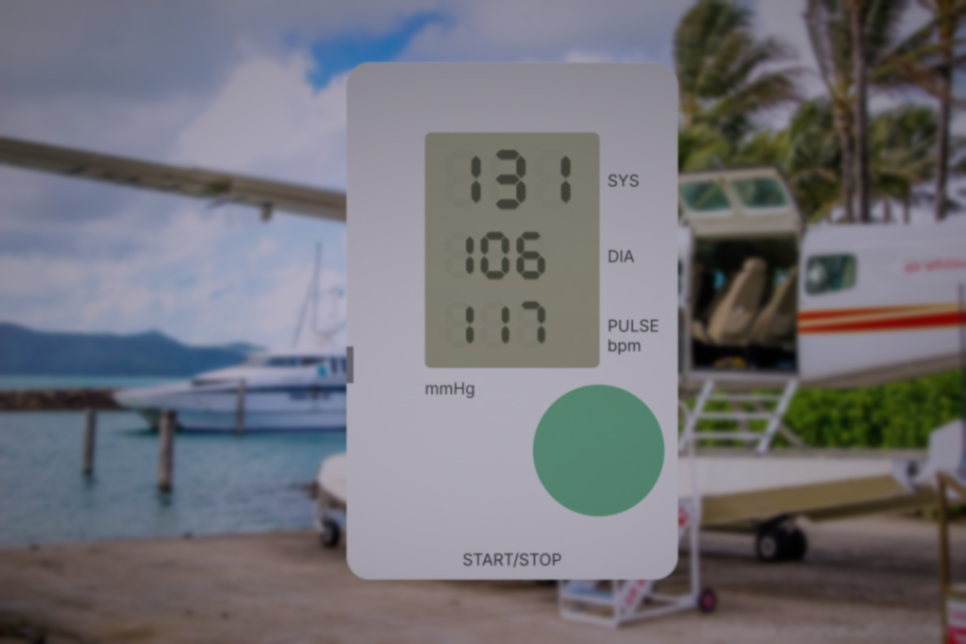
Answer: **131** mmHg
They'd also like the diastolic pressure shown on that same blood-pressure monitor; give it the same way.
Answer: **106** mmHg
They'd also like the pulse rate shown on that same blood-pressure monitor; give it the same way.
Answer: **117** bpm
